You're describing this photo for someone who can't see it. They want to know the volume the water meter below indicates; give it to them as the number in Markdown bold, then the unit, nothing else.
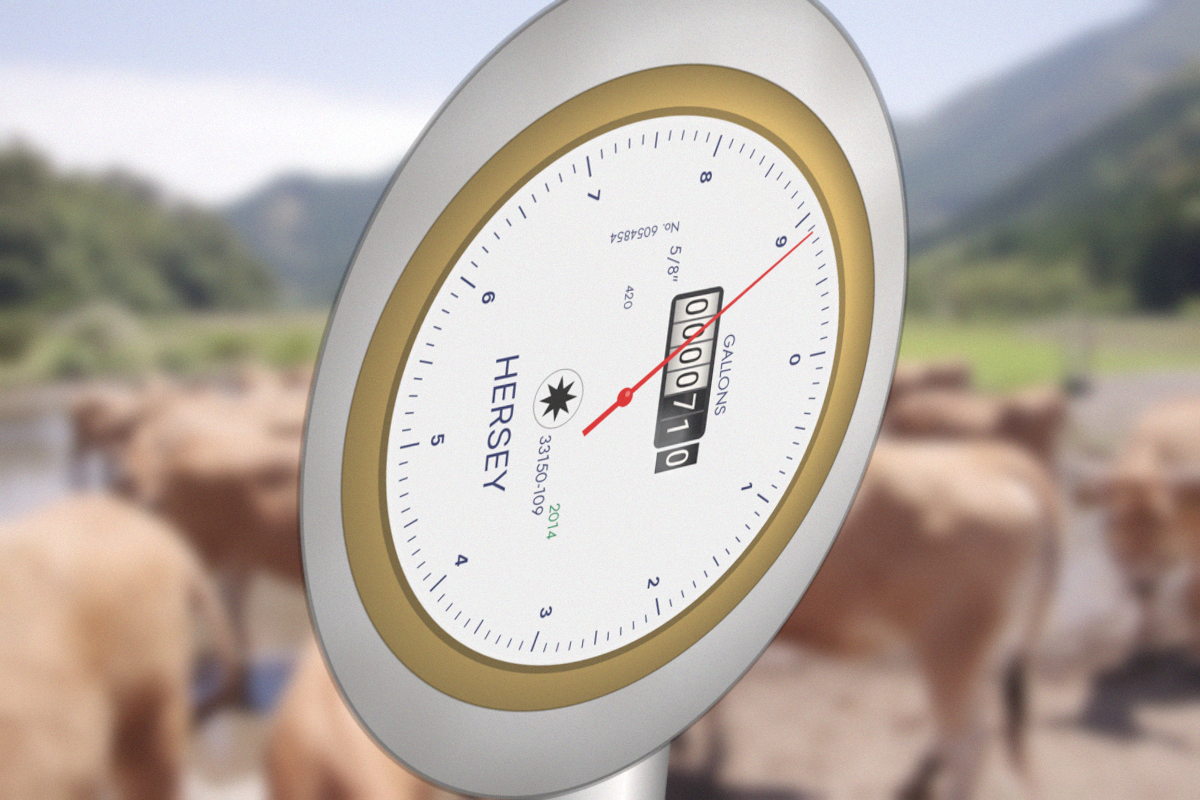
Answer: **709.1** gal
